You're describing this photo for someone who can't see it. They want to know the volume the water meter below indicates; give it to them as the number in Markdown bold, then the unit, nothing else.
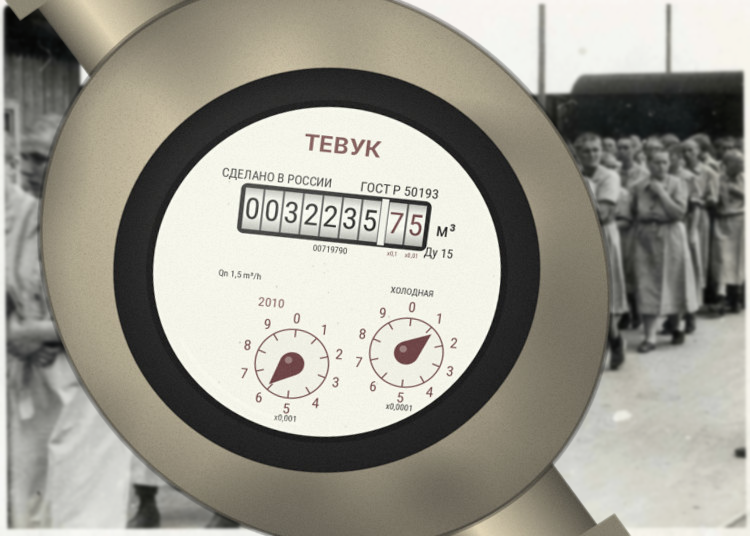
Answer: **32235.7561** m³
